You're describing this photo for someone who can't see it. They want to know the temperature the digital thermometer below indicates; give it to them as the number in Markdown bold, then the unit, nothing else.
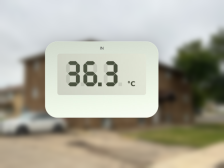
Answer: **36.3** °C
